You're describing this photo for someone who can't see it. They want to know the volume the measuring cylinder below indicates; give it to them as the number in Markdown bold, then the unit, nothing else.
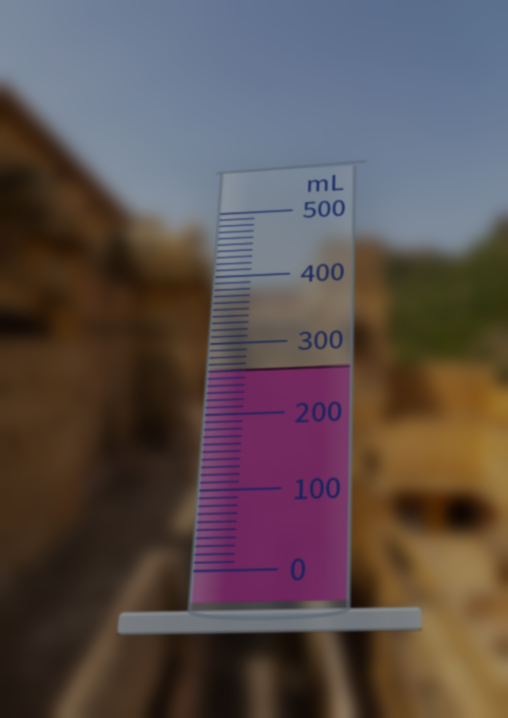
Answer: **260** mL
